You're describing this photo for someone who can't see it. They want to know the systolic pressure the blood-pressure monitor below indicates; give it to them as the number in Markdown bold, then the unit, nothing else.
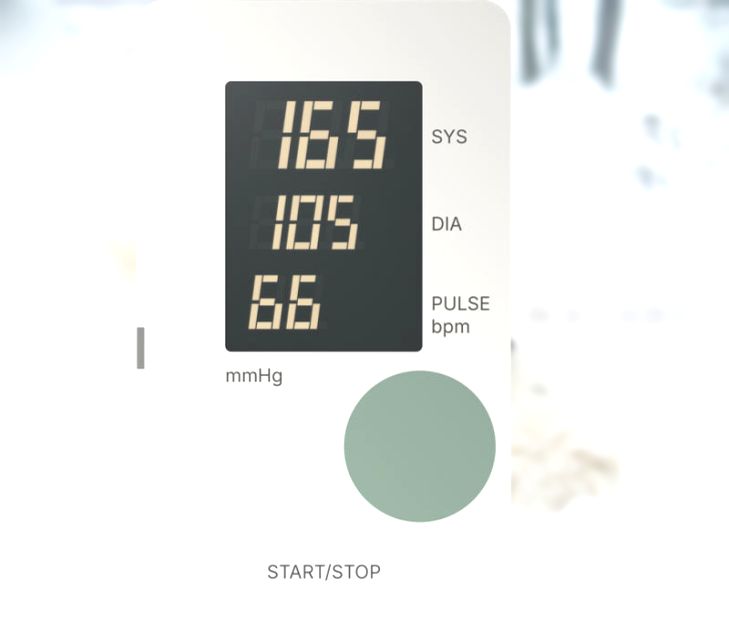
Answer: **165** mmHg
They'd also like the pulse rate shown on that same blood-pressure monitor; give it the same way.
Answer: **66** bpm
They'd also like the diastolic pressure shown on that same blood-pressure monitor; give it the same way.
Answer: **105** mmHg
